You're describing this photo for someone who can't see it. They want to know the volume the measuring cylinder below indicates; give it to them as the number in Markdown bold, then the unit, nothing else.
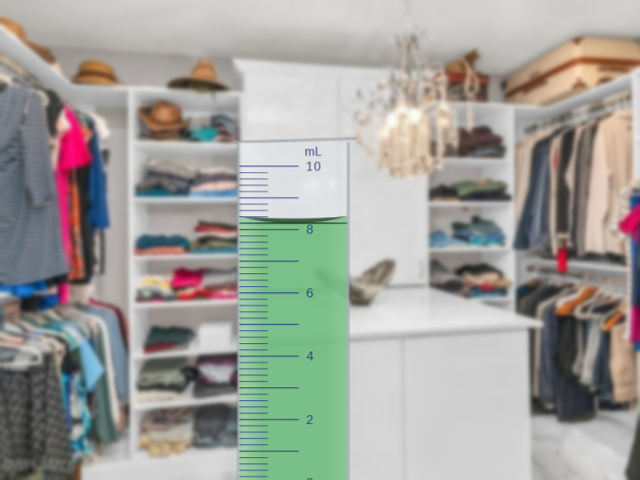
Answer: **8.2** mL
